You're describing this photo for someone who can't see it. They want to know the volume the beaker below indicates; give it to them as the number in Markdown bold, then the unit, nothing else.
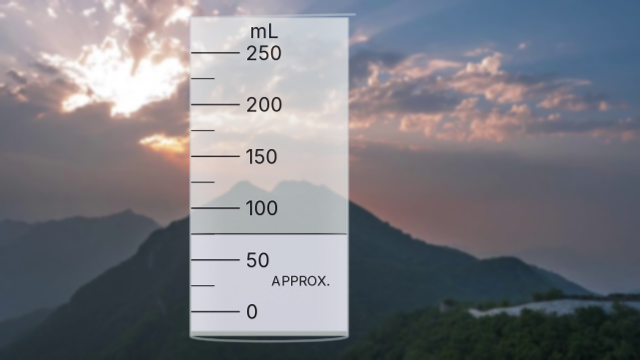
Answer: **75** mL
